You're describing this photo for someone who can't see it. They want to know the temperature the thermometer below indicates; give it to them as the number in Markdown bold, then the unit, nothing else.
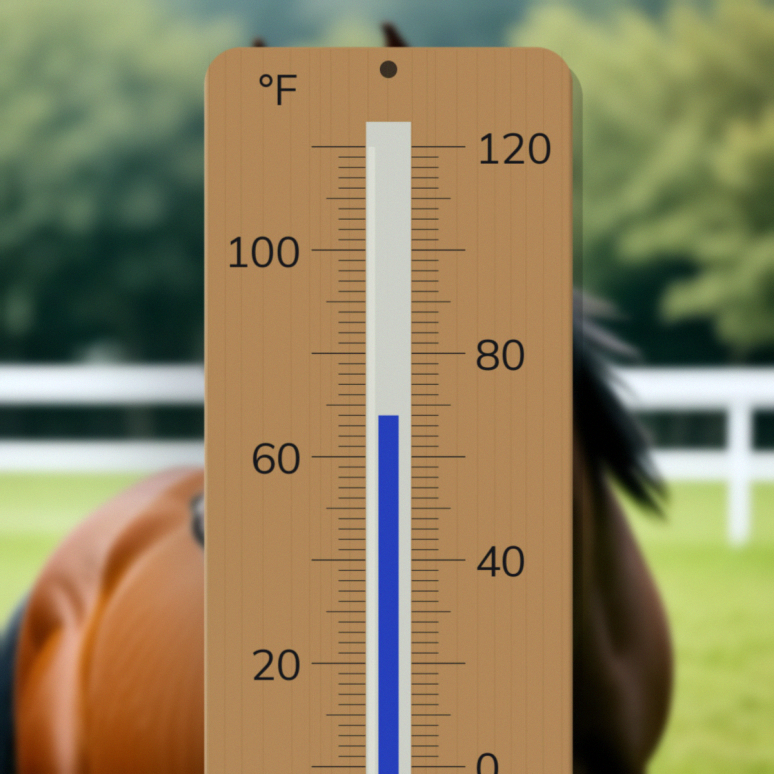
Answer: **68** °F
